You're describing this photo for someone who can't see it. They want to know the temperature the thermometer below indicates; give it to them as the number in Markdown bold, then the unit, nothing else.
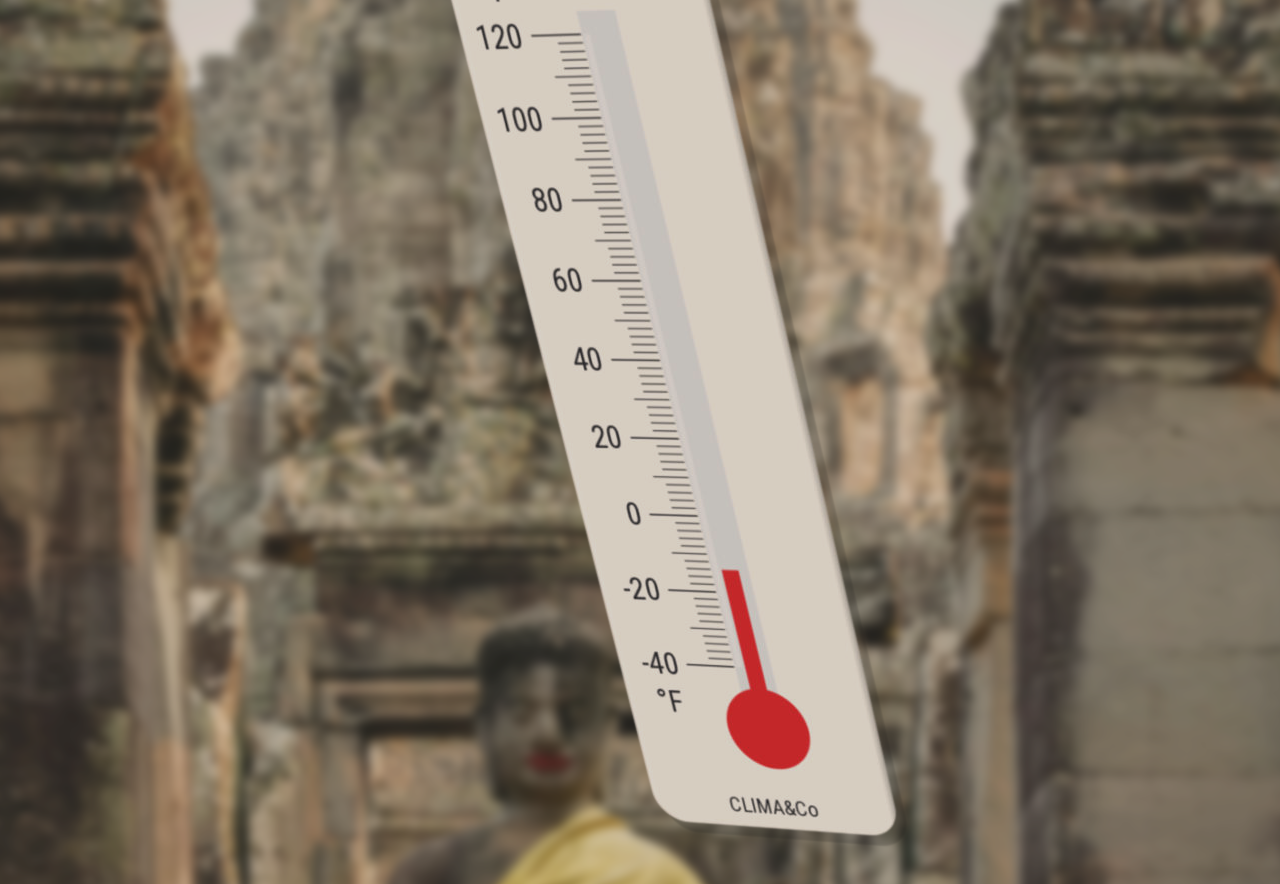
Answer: **-14** °F
